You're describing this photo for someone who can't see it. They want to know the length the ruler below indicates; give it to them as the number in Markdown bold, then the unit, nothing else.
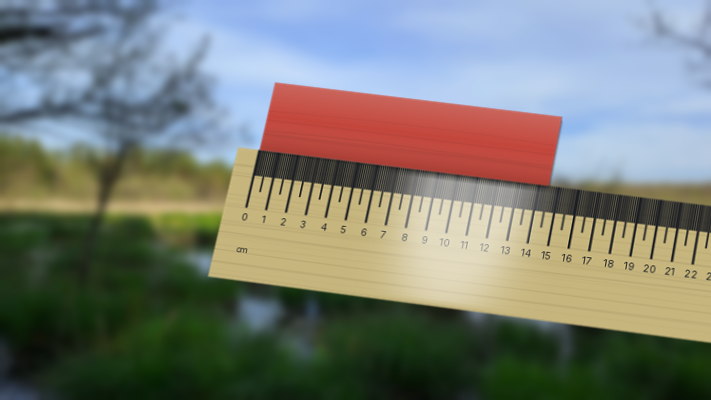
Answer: **14.5** cm
